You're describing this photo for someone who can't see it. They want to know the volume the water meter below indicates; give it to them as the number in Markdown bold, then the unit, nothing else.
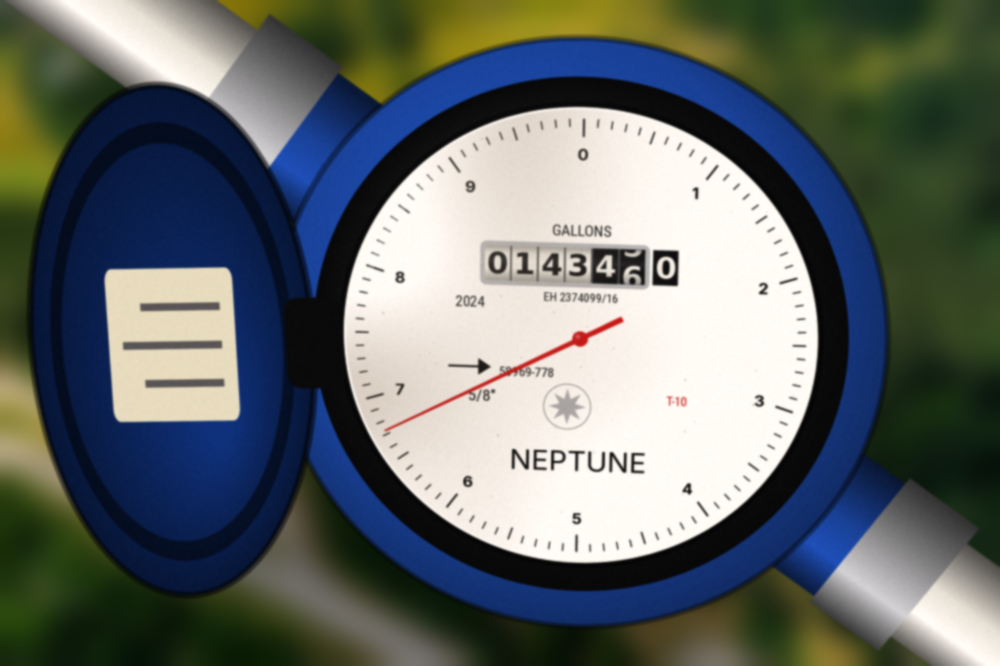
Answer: **143456.7** gal
